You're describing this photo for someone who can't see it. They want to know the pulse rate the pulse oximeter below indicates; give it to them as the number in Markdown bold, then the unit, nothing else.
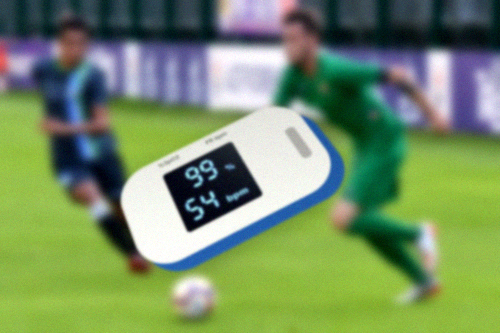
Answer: **54** bpm
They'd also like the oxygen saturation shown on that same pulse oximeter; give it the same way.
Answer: **99** %
